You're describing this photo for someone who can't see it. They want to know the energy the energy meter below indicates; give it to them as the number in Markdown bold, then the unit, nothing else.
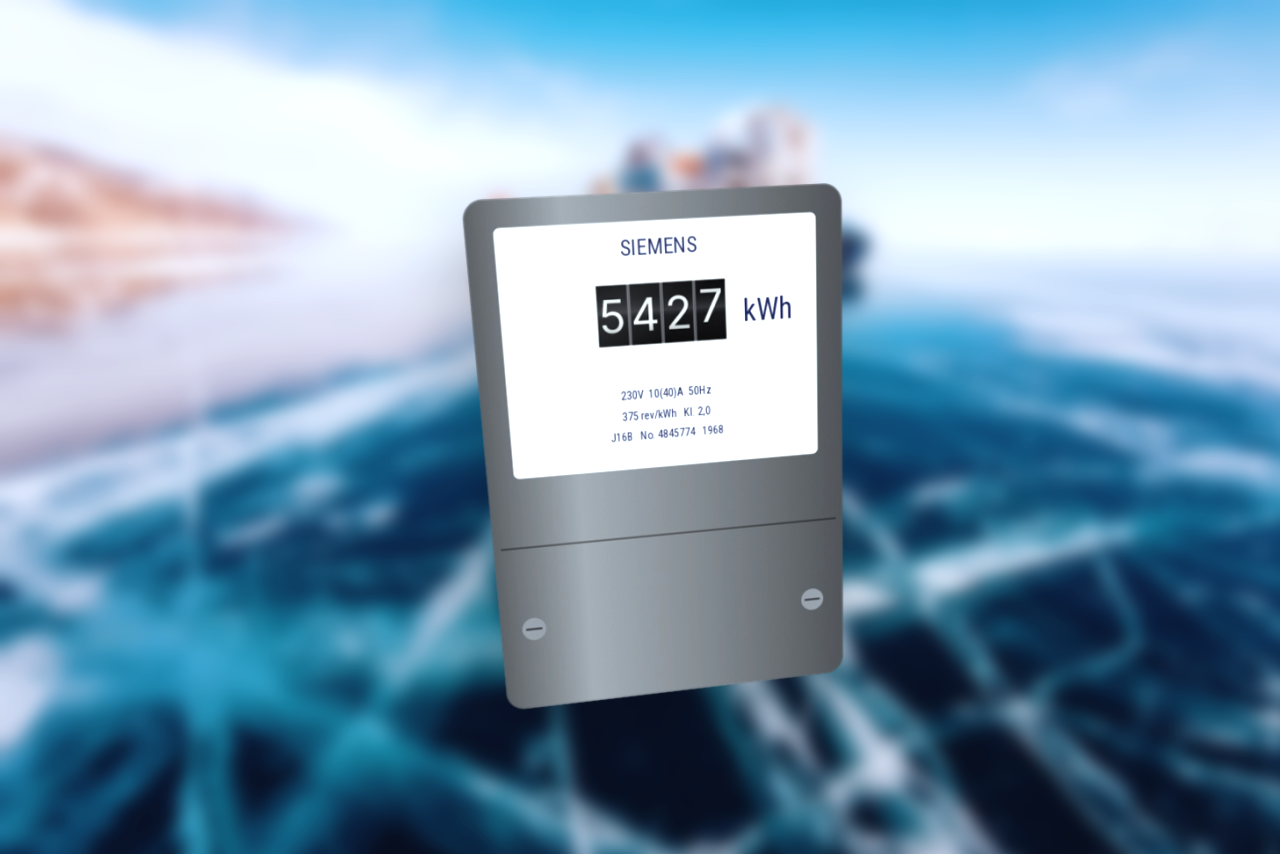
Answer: **5427** kWh
